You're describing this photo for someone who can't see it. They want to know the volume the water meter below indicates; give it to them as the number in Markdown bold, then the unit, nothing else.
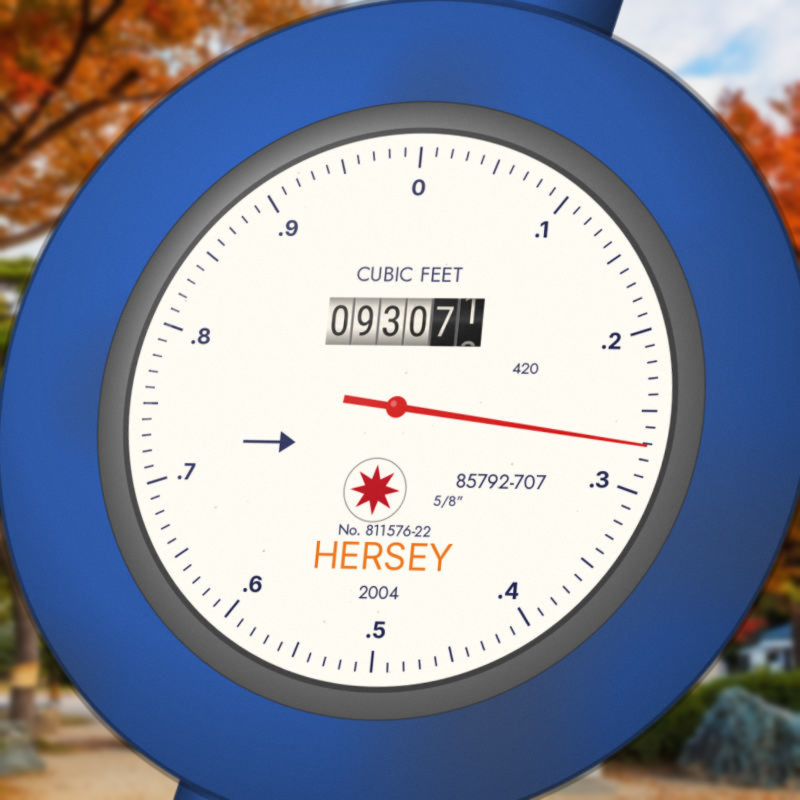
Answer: **93071.27** ft³
